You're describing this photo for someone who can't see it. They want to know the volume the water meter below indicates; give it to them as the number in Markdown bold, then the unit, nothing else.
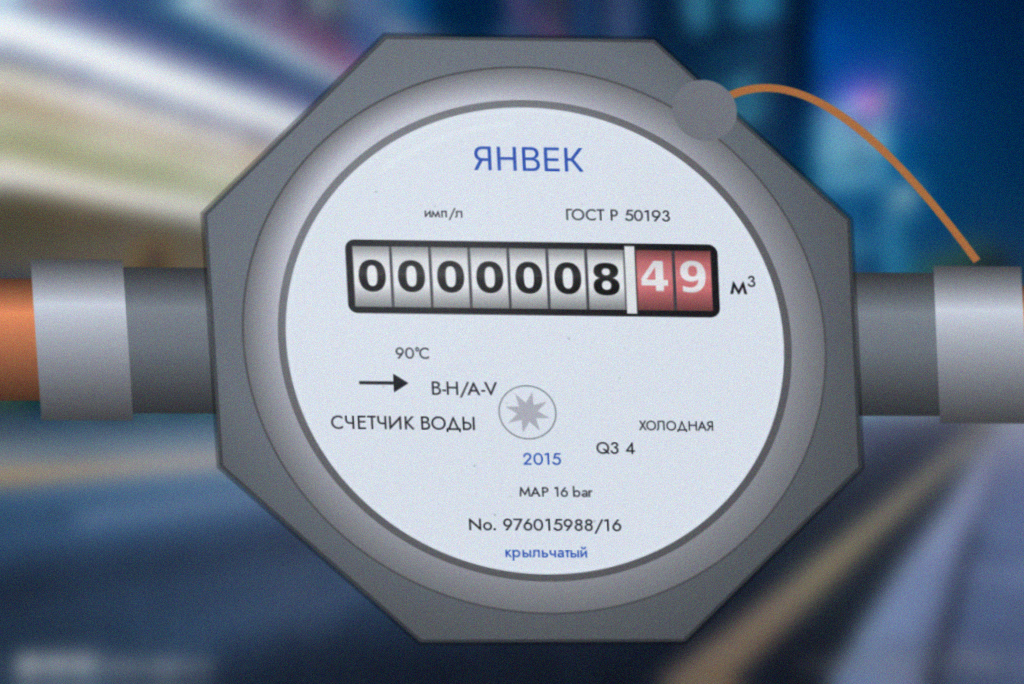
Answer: **8.49** m³
